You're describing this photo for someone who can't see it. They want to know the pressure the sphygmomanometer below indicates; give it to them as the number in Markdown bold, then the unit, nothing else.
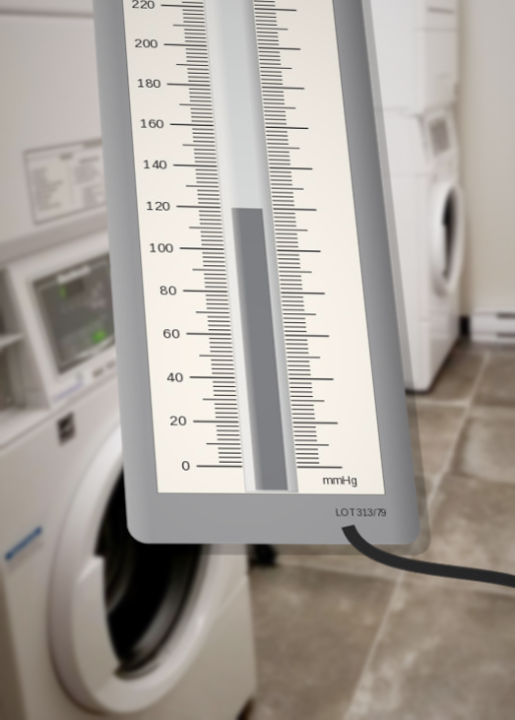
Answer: **120** mmHg
